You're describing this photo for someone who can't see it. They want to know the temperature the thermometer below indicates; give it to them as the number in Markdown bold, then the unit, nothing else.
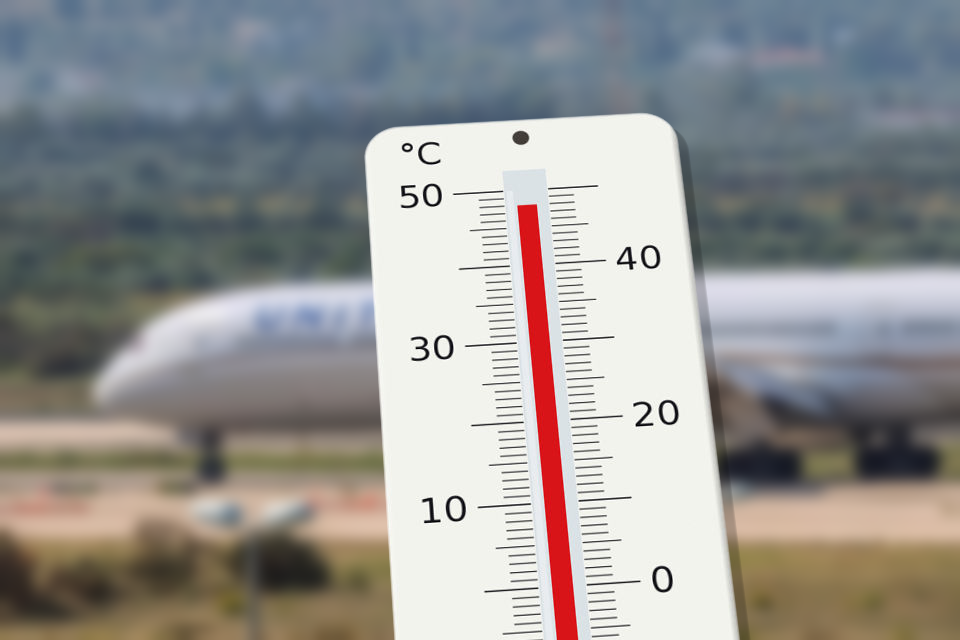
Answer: **48** °C
